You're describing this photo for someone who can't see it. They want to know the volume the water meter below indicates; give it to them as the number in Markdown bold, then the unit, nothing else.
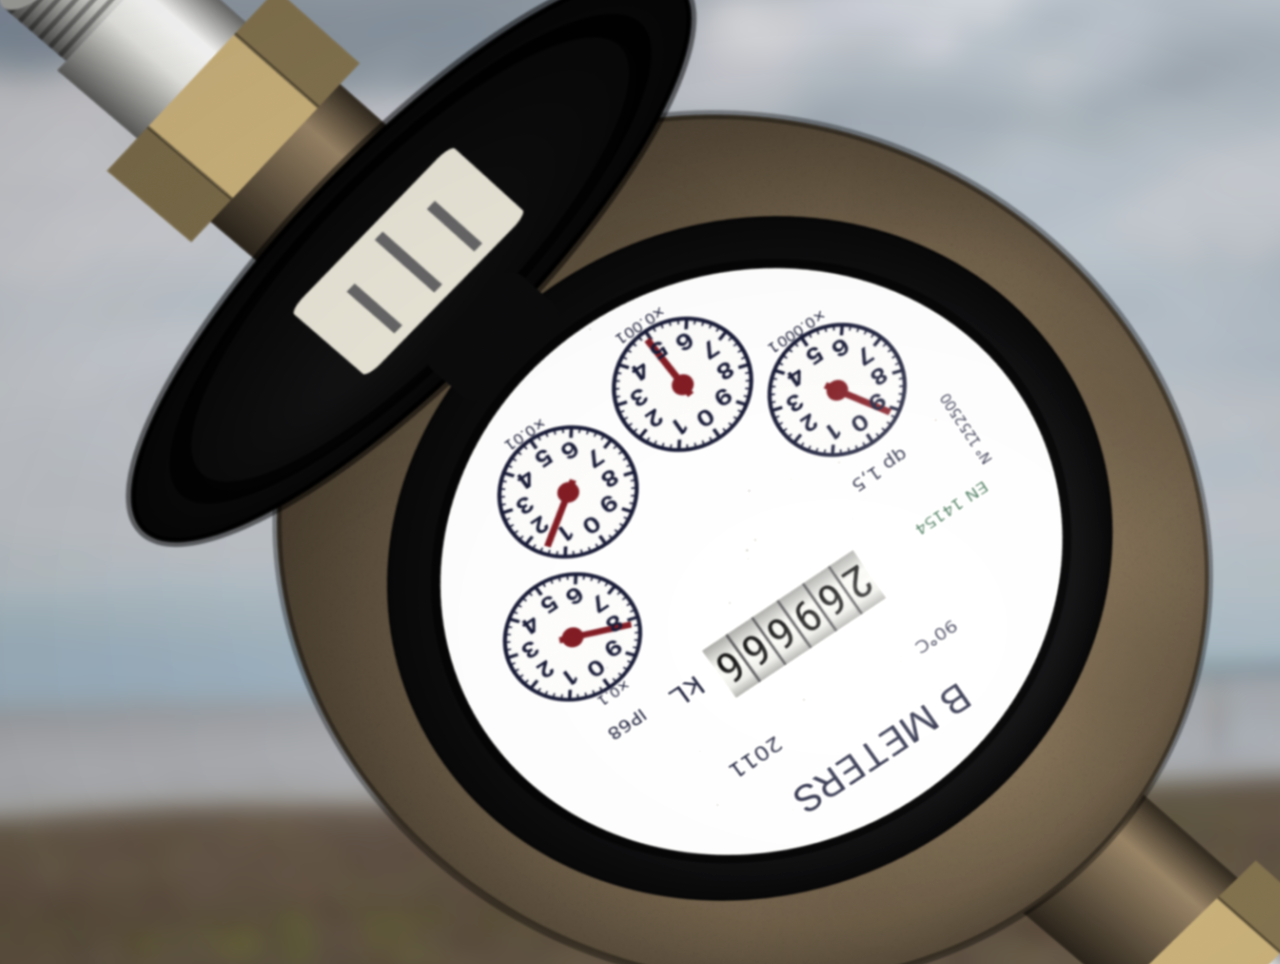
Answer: **269666.8149** kL
